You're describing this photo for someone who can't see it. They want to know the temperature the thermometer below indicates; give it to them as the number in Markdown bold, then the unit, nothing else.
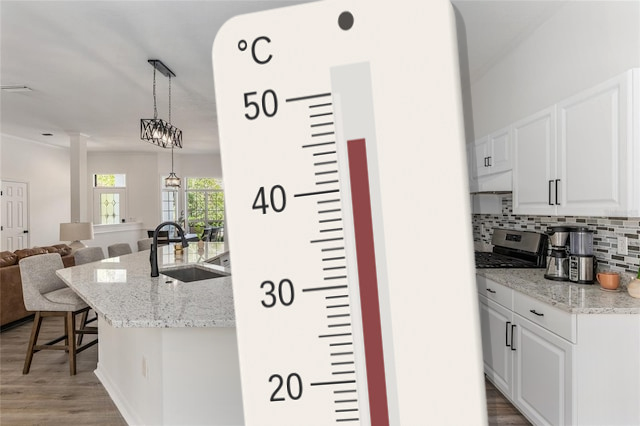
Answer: **45** °C
